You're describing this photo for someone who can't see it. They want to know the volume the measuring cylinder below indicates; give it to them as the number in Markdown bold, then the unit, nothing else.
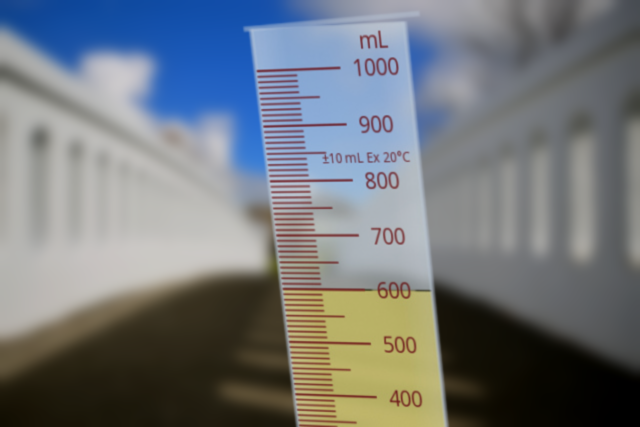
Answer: **600** mL
